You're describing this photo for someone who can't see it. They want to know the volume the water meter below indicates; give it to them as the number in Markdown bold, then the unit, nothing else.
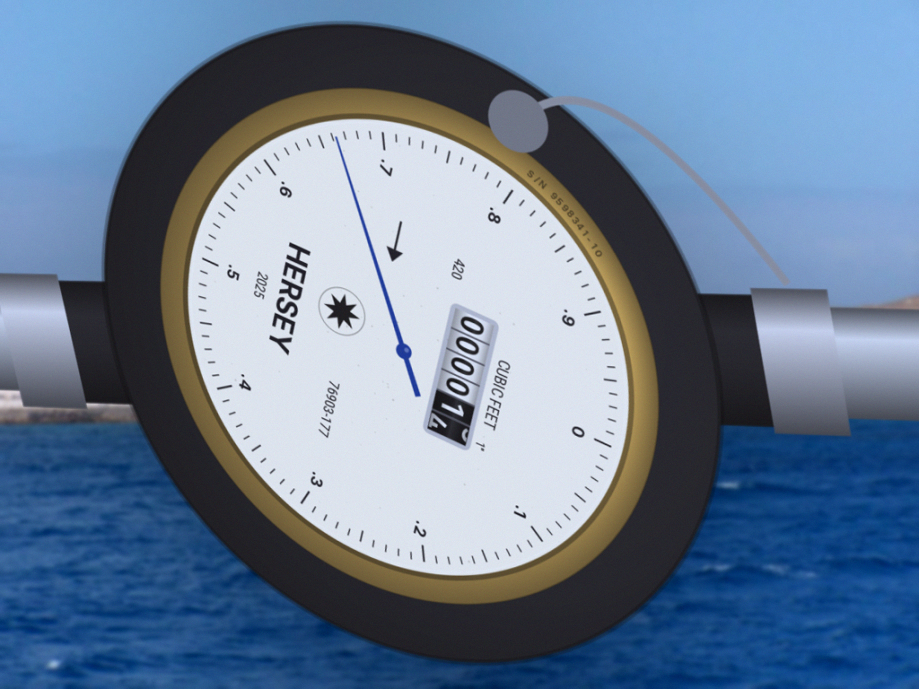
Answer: **13.66** ft³
